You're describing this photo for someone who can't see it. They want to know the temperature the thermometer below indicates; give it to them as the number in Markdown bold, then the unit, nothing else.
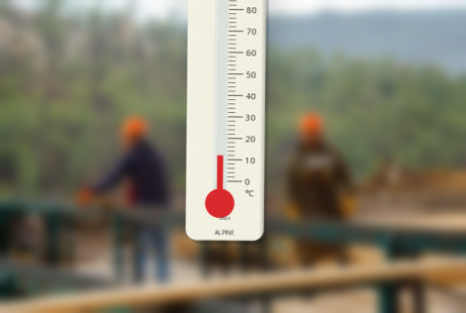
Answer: **12** °C
